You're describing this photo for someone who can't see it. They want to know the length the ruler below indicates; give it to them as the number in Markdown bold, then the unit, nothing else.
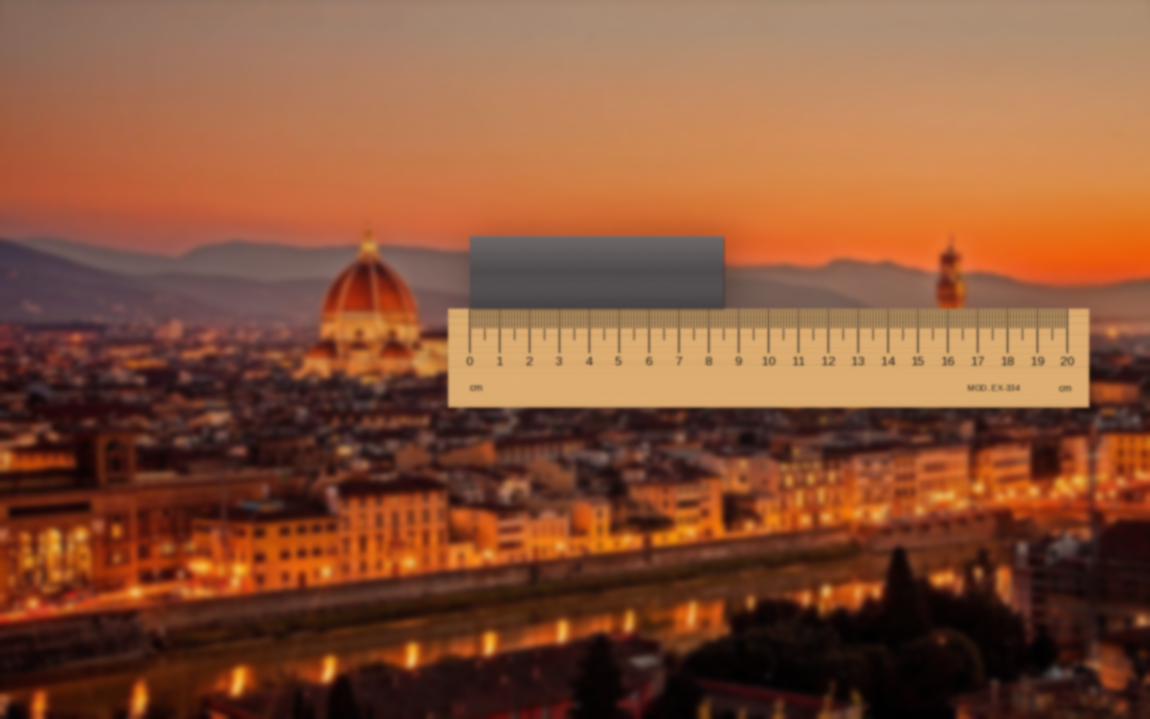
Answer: **8.5** cm
